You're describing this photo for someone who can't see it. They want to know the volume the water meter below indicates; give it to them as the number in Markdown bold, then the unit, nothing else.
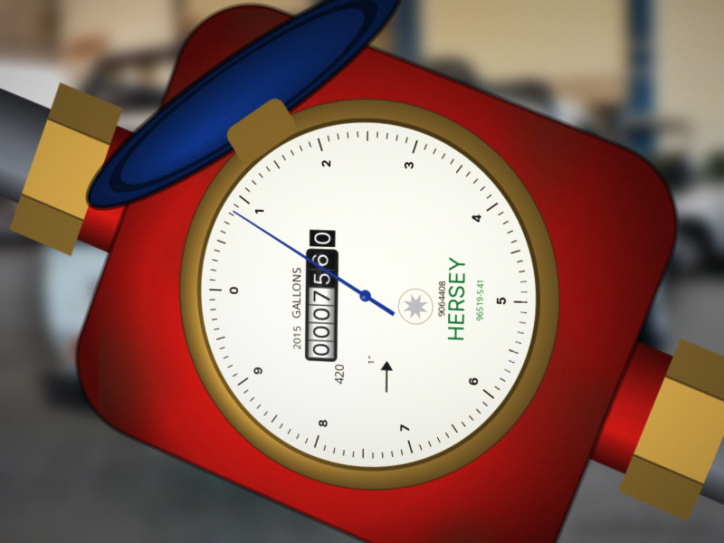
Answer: **7560.8** gal
